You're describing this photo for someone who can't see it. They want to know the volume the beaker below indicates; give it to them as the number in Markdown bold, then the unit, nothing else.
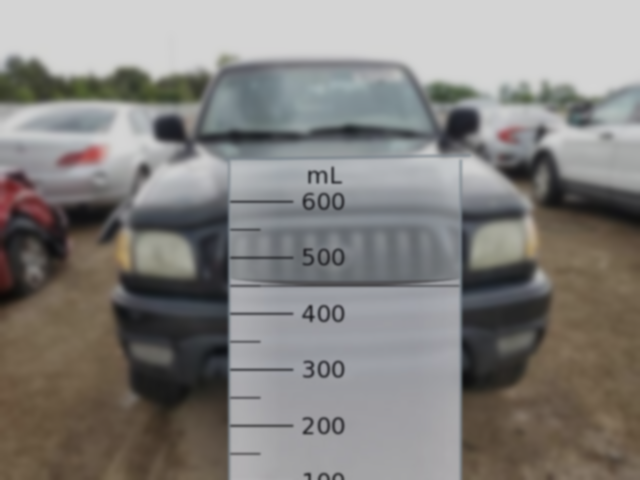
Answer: **450** mL
